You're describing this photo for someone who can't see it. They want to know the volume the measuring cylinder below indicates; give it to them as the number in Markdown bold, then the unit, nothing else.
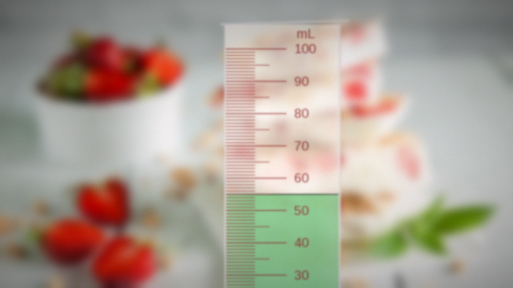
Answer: **55** mL
